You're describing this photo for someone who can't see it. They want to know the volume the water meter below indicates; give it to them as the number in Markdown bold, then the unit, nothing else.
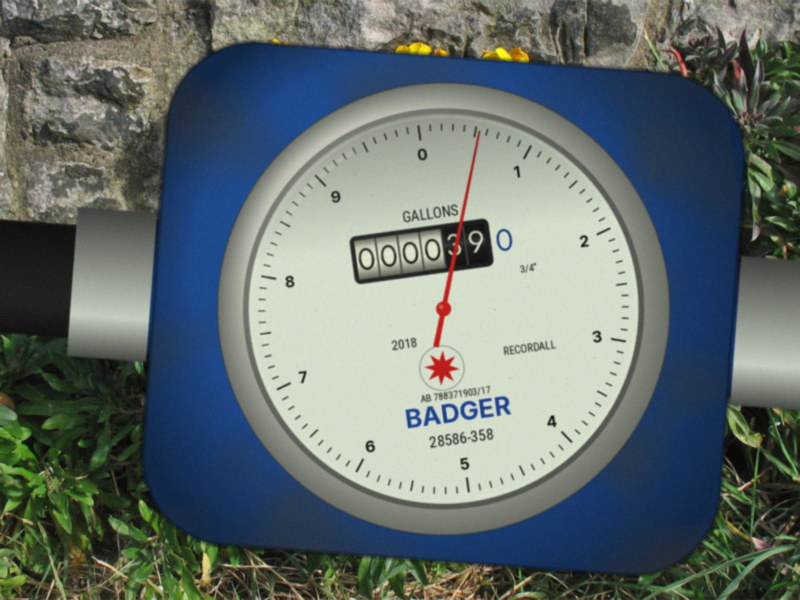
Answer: **390.5** gal
